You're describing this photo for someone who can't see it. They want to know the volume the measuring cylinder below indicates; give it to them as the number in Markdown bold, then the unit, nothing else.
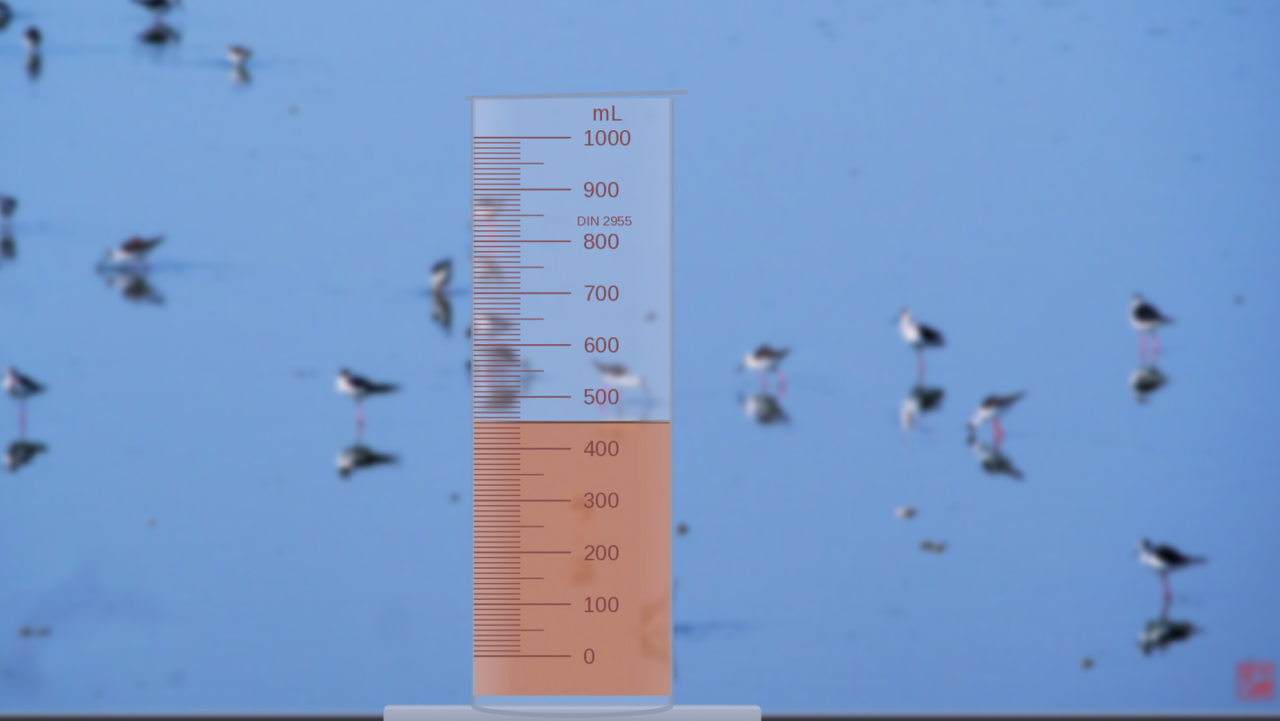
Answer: **450** mL
